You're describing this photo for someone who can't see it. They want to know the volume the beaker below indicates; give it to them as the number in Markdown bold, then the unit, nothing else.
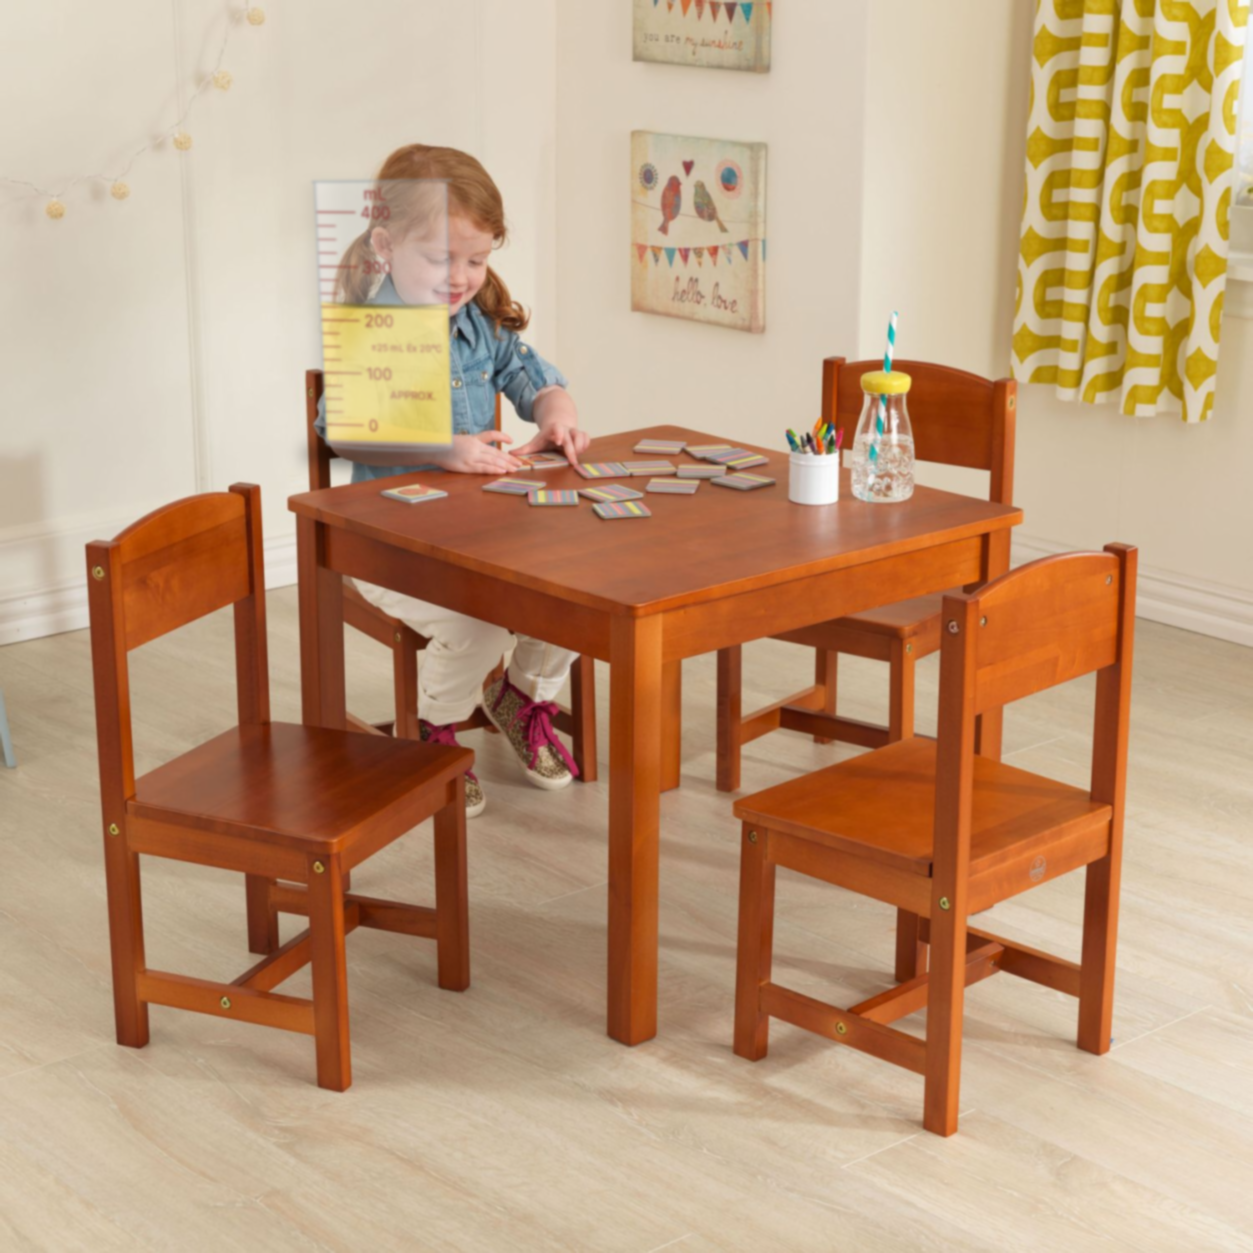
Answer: **225** mL
